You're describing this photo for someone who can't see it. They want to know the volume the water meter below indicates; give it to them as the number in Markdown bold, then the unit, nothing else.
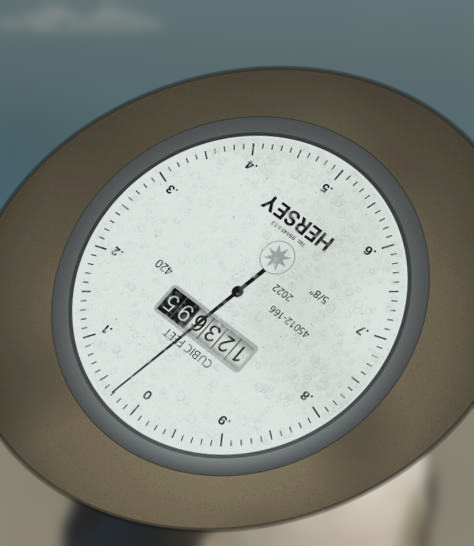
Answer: **123695.03** ft³
